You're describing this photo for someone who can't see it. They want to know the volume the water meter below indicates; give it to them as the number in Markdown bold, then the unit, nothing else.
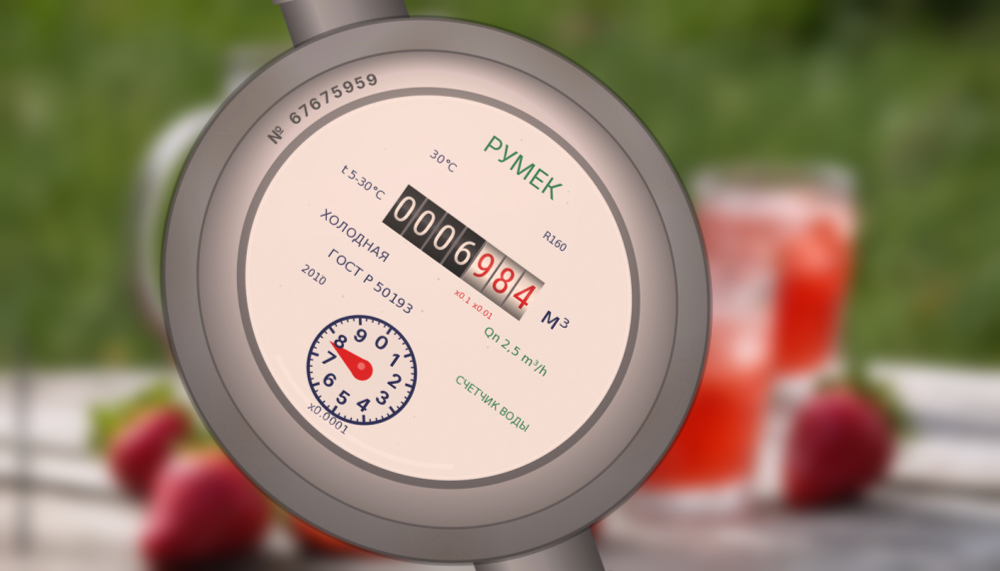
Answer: **6.9847** m³
